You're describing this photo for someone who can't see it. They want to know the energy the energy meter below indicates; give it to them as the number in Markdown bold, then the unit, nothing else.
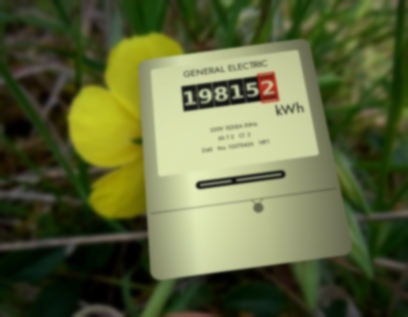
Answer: **19815.2** kWh
